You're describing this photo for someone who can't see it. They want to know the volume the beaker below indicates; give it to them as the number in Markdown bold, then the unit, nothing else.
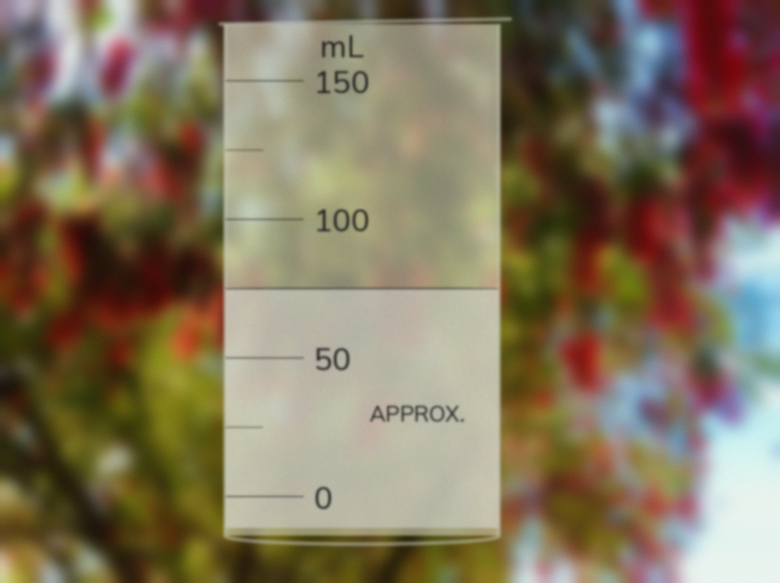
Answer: **75** mL
